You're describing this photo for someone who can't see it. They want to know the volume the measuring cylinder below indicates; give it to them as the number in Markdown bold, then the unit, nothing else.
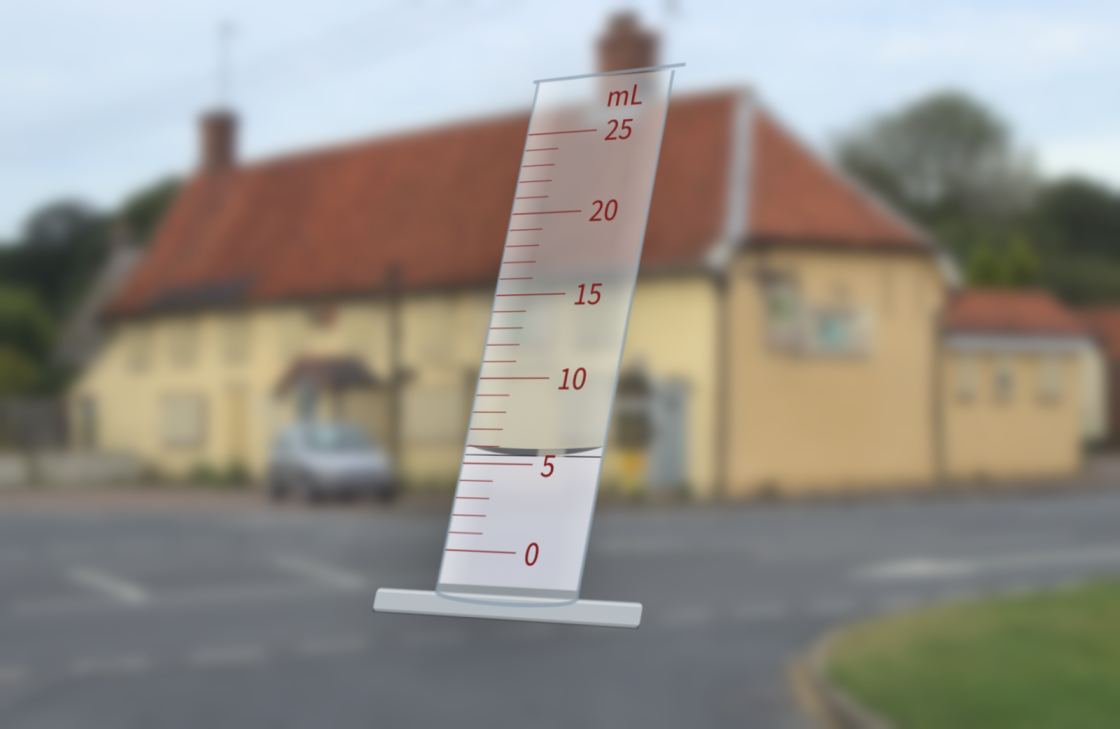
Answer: **5.5** mL
